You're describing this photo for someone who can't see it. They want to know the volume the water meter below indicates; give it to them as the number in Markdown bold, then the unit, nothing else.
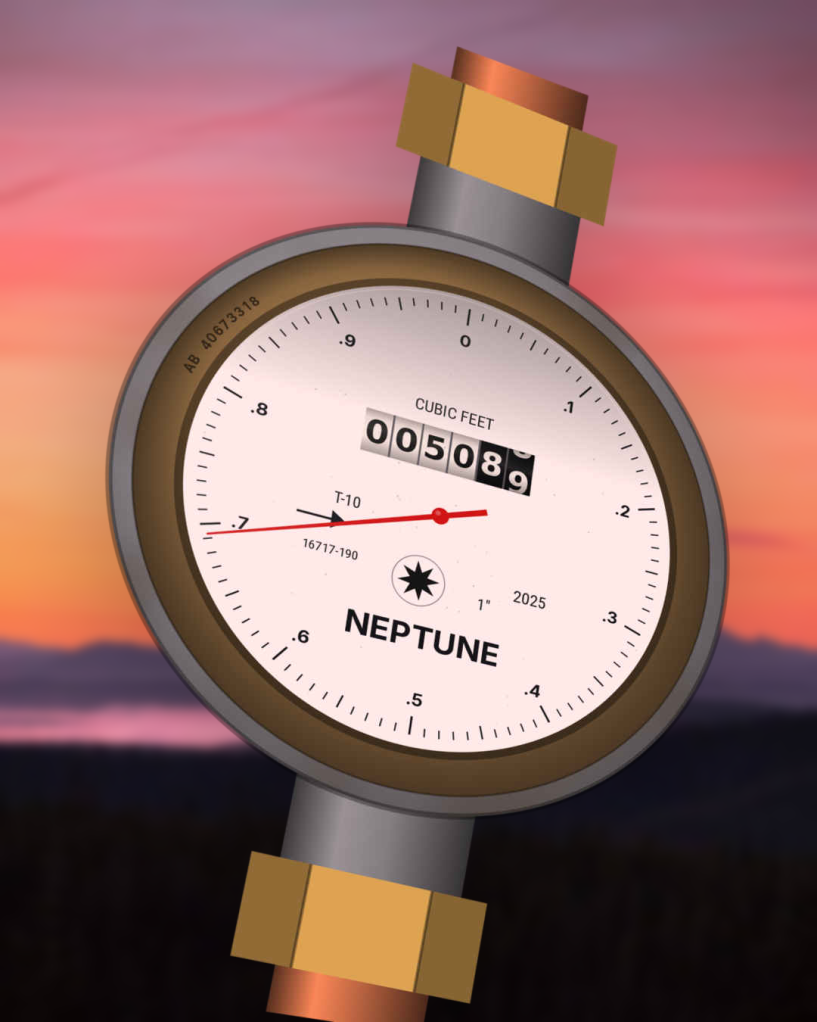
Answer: **5088.69** ft³
